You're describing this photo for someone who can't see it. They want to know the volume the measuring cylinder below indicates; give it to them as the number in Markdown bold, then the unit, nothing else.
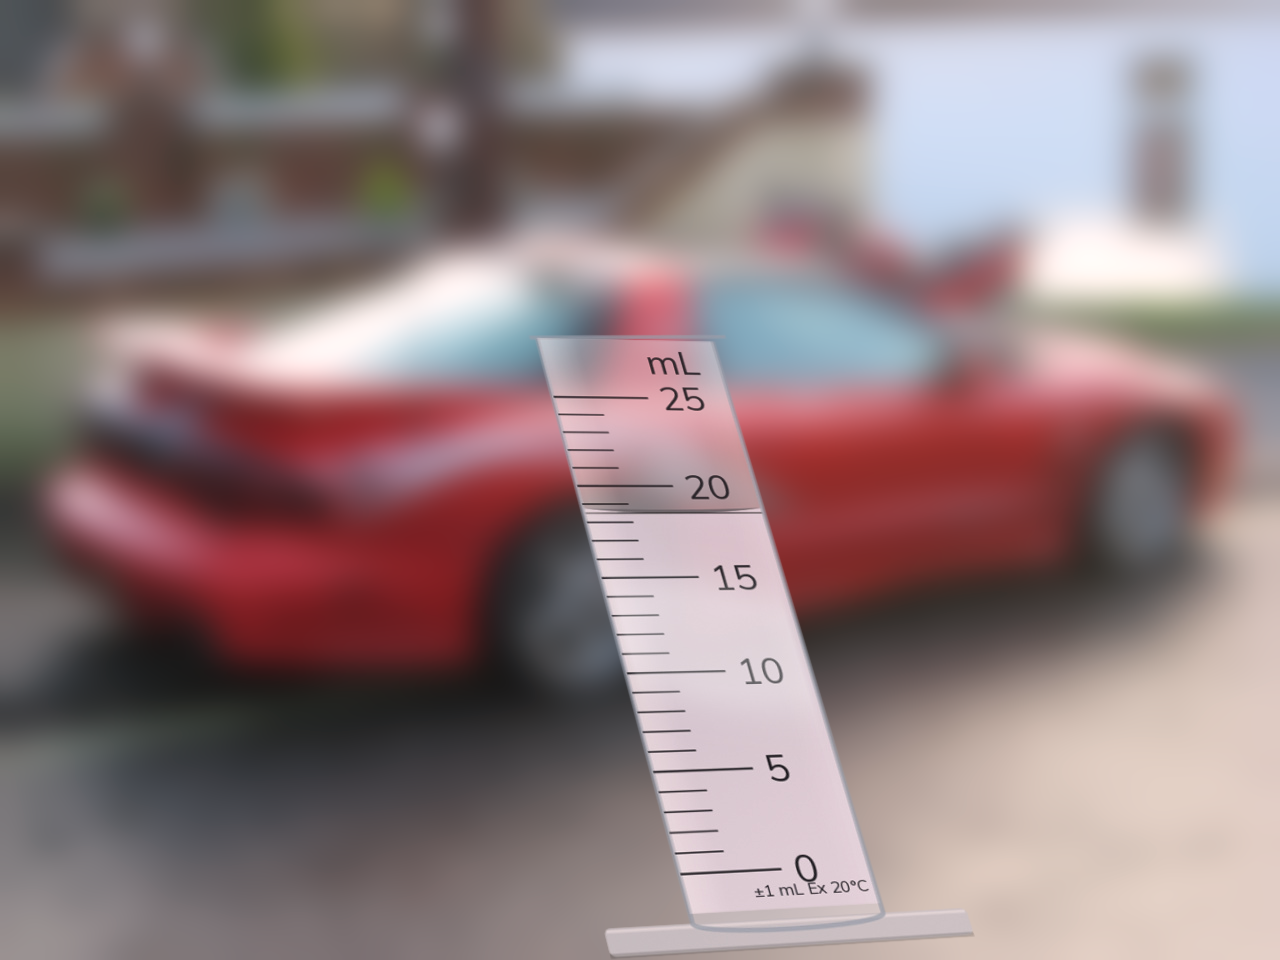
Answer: **18.5** mL
